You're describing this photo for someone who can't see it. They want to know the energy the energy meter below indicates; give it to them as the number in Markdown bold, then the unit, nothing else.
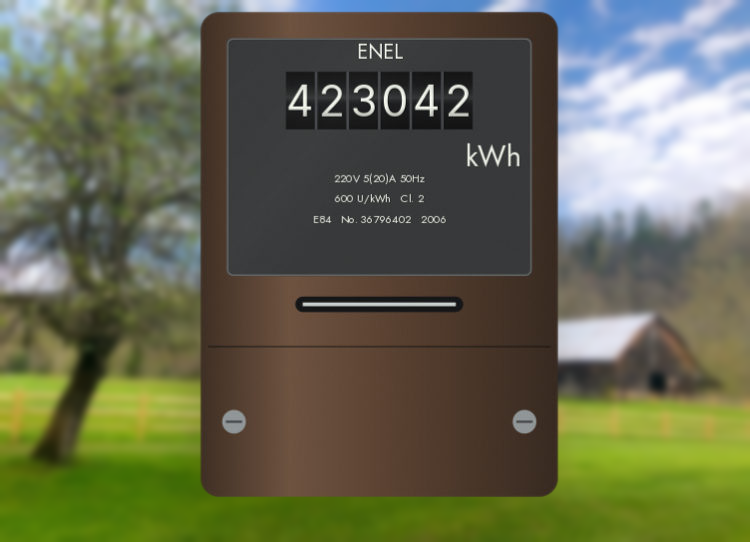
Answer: **423042** kWh
